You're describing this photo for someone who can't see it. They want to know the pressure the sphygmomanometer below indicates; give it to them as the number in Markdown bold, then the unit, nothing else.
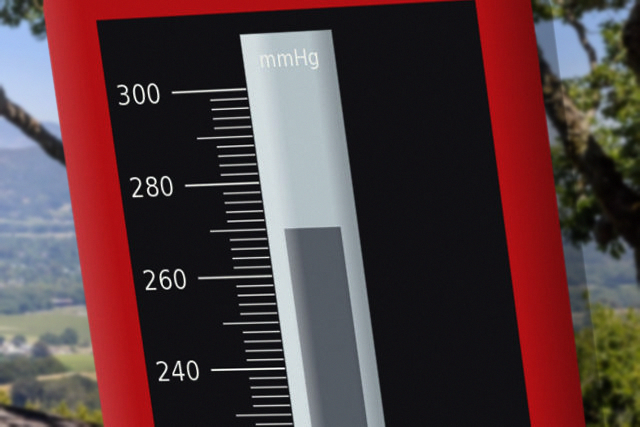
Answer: **270** mmHg
